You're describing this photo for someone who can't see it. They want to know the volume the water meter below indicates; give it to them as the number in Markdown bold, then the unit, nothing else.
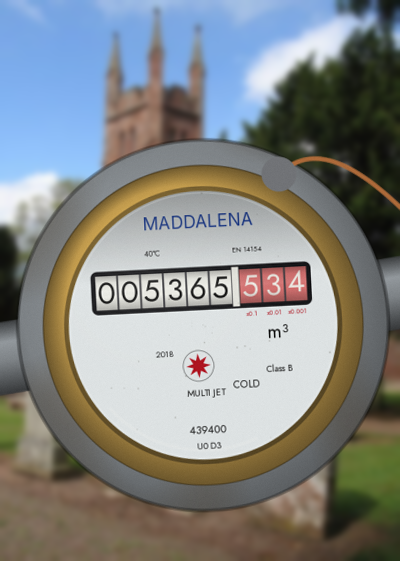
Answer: **5365.534** m³
